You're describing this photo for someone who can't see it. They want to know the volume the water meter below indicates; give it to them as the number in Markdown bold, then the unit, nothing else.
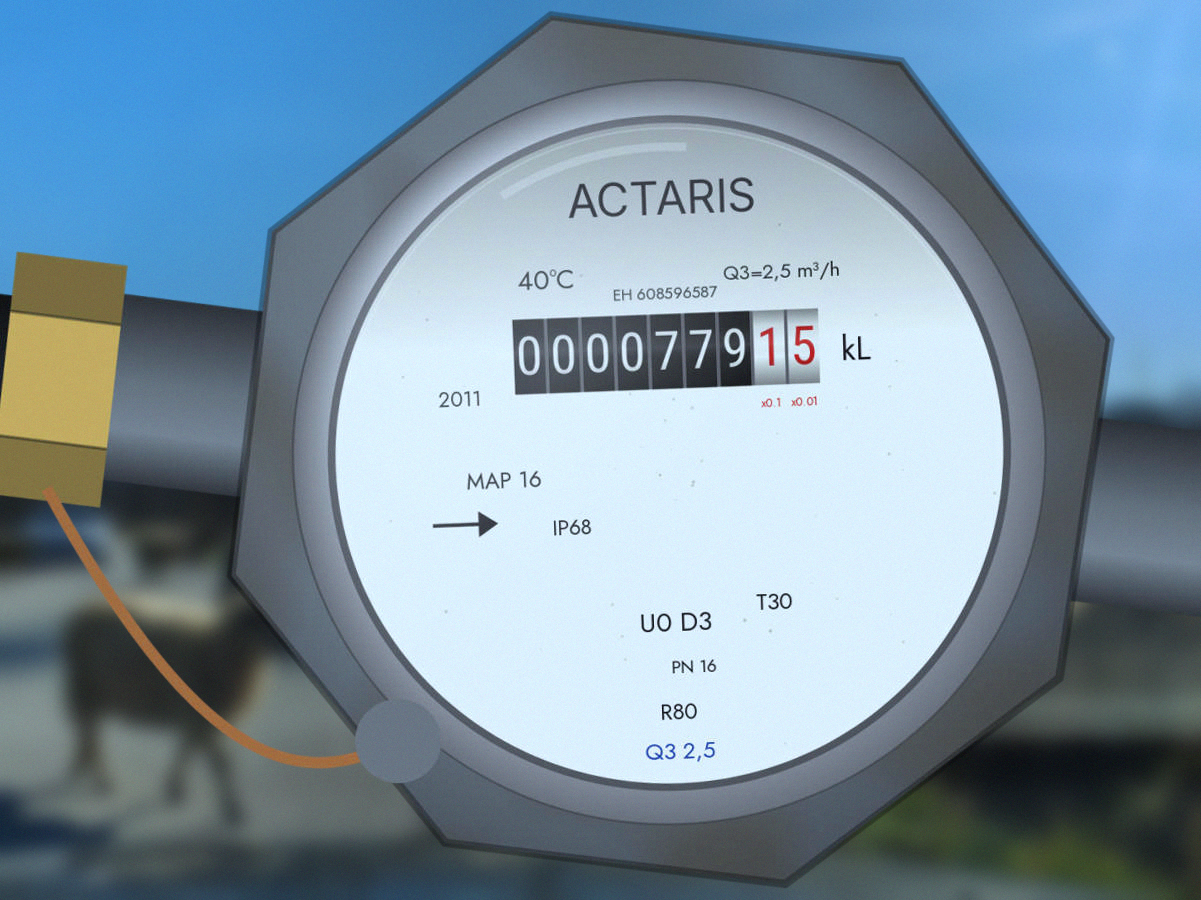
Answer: **779.15** kL
